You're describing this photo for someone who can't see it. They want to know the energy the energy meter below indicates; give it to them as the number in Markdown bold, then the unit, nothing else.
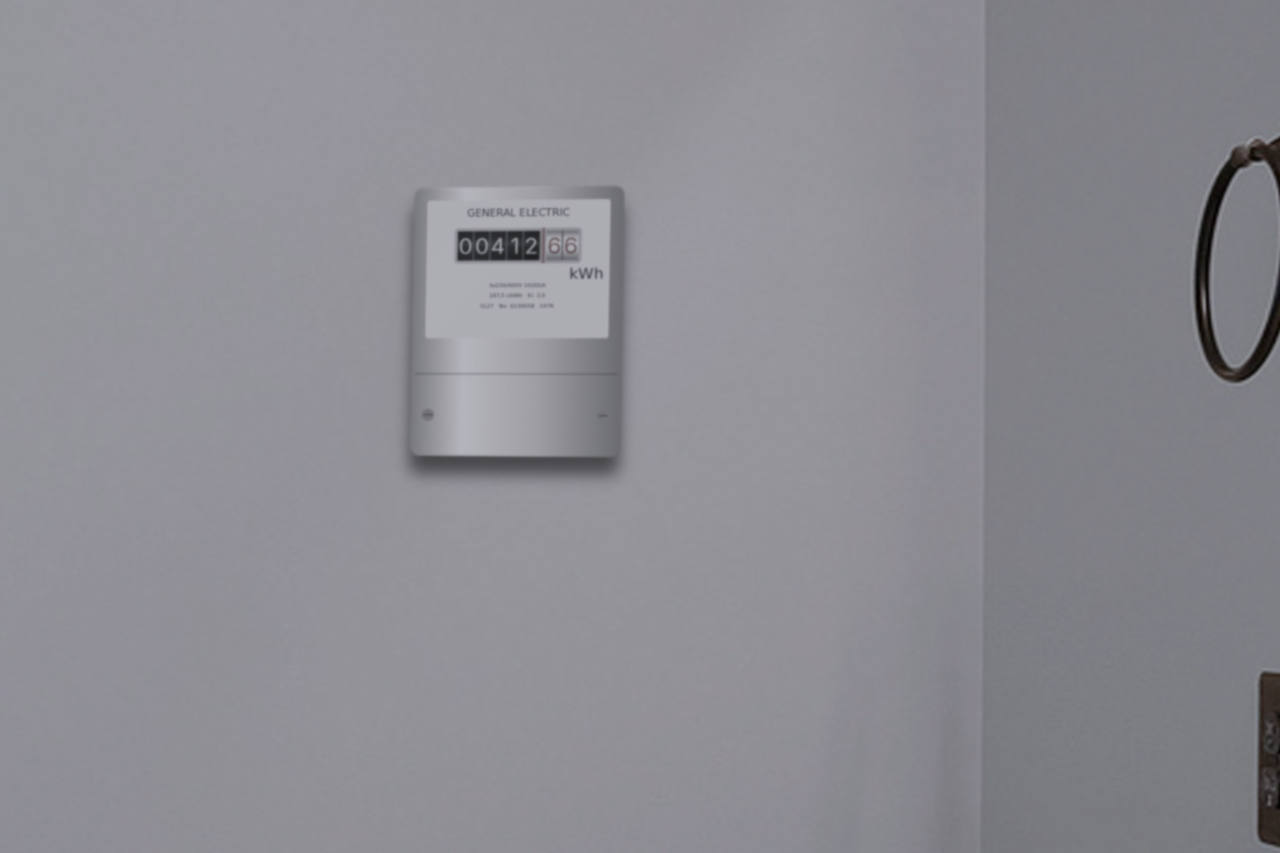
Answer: **412.66** kWh
